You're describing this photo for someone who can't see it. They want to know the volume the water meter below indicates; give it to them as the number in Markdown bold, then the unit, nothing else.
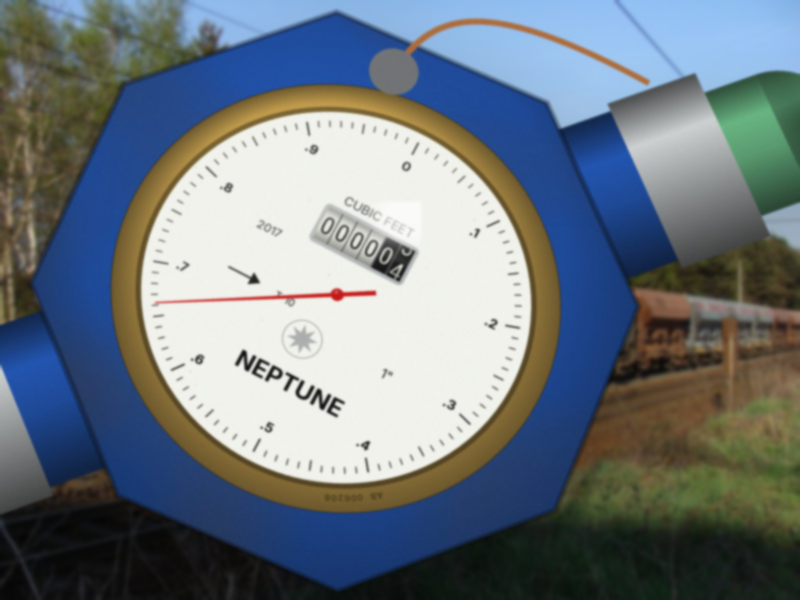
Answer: **3.66** ft³
